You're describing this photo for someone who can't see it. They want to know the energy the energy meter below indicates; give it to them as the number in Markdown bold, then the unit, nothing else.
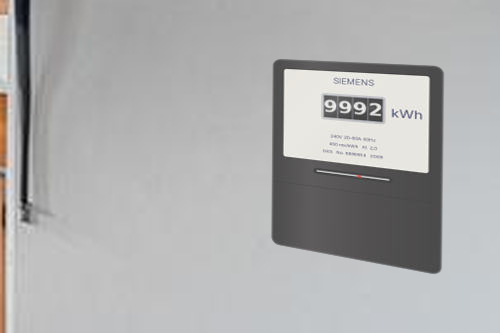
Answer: **9992** kWh
